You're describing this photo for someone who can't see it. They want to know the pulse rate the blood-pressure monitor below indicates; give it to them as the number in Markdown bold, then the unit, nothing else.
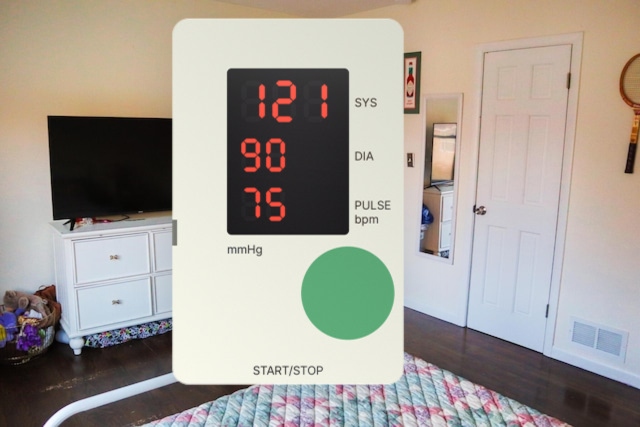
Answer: **75** bpm
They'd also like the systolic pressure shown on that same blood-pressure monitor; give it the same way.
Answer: **121** mmHg
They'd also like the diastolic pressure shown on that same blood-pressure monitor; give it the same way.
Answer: **90** mmHg
